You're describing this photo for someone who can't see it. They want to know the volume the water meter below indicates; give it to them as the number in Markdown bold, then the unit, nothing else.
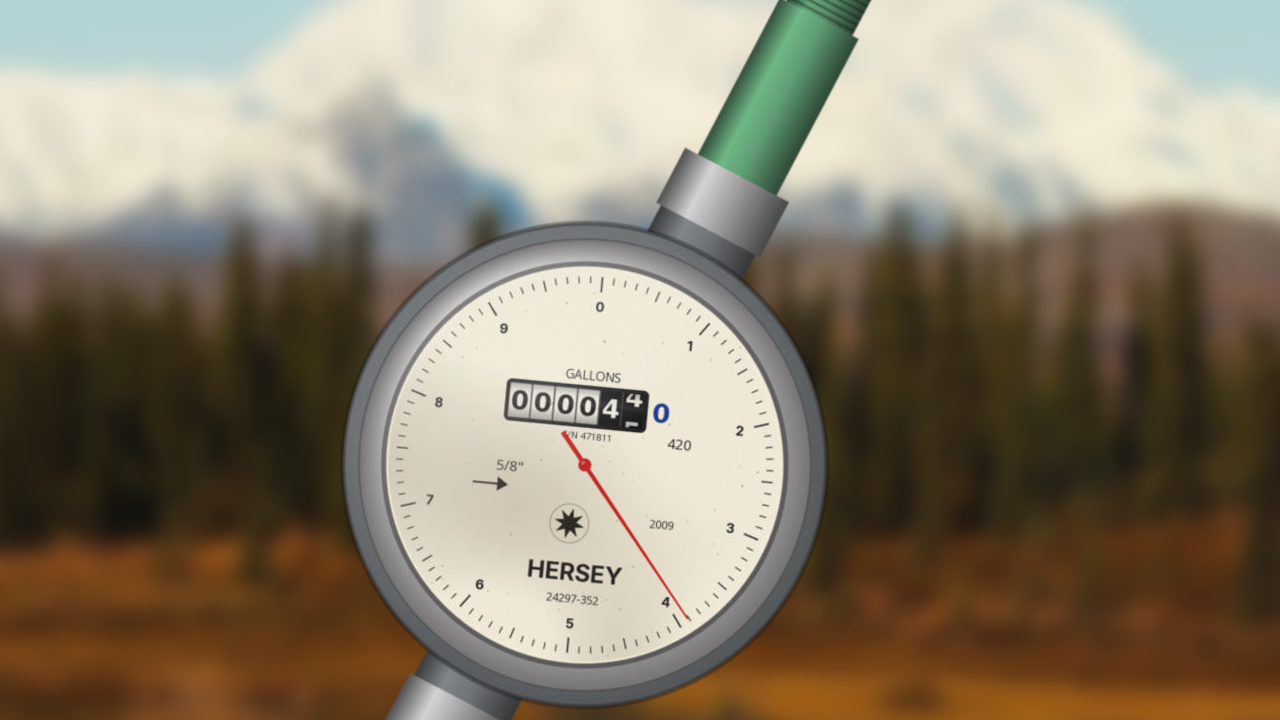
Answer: **443.9** gal
